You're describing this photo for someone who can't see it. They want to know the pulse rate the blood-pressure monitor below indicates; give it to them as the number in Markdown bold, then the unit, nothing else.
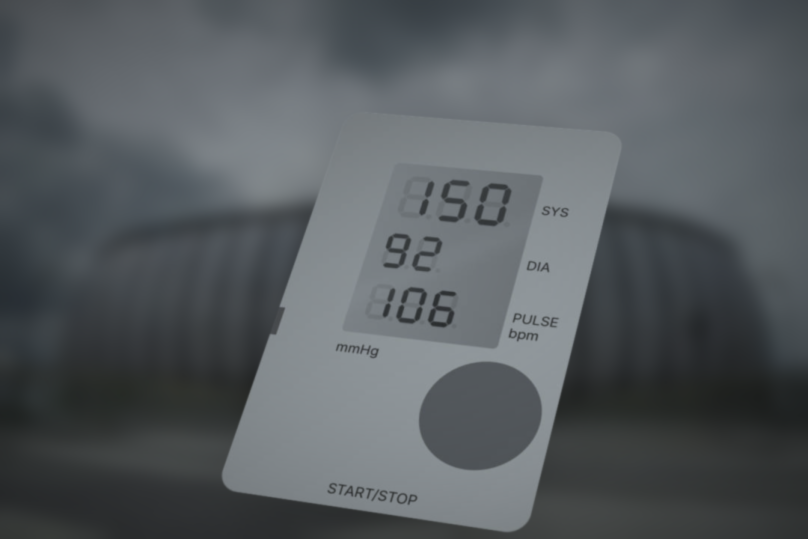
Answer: **106** bpm
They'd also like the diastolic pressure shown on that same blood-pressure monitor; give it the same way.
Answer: **92** mmHg
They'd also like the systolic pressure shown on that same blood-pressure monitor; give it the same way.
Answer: **150** mmHg
